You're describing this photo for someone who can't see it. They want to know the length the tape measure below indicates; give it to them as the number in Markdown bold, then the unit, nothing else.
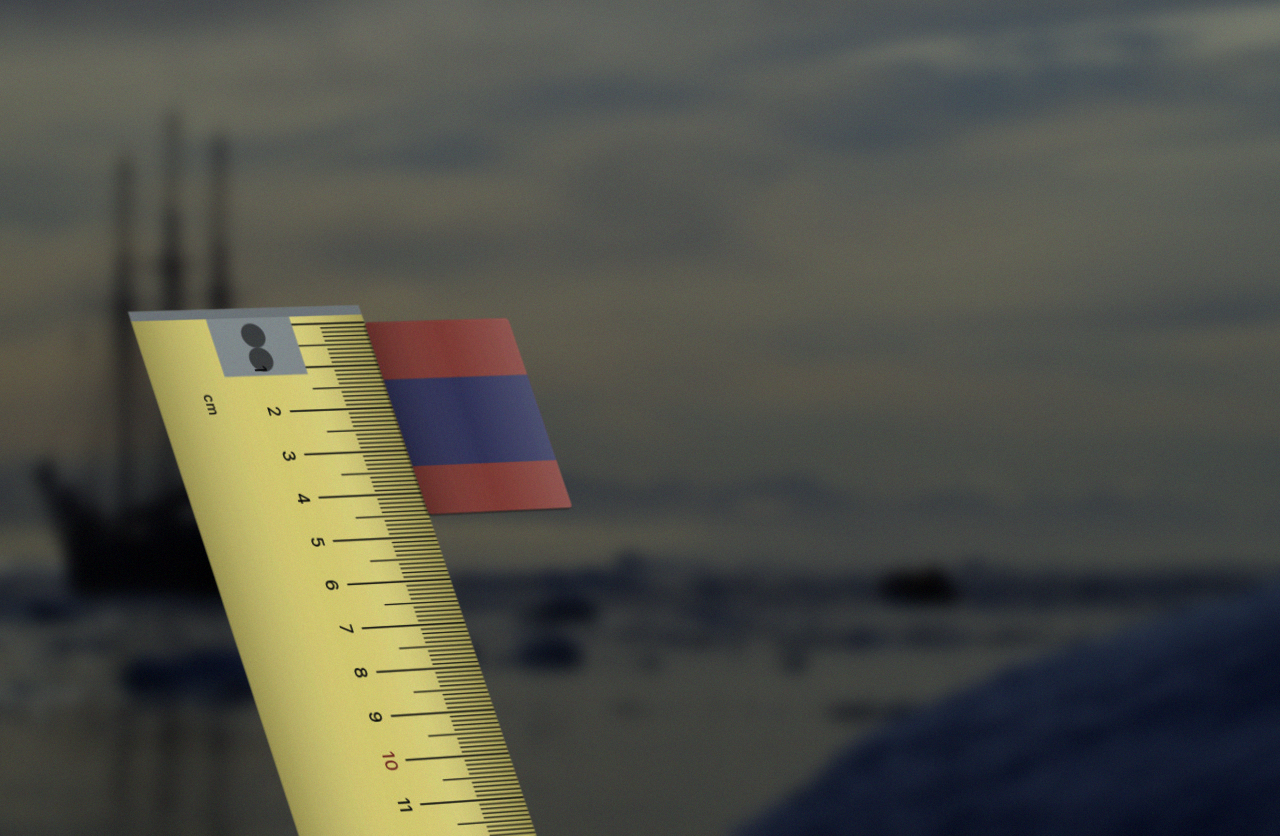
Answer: **4.5** cm
